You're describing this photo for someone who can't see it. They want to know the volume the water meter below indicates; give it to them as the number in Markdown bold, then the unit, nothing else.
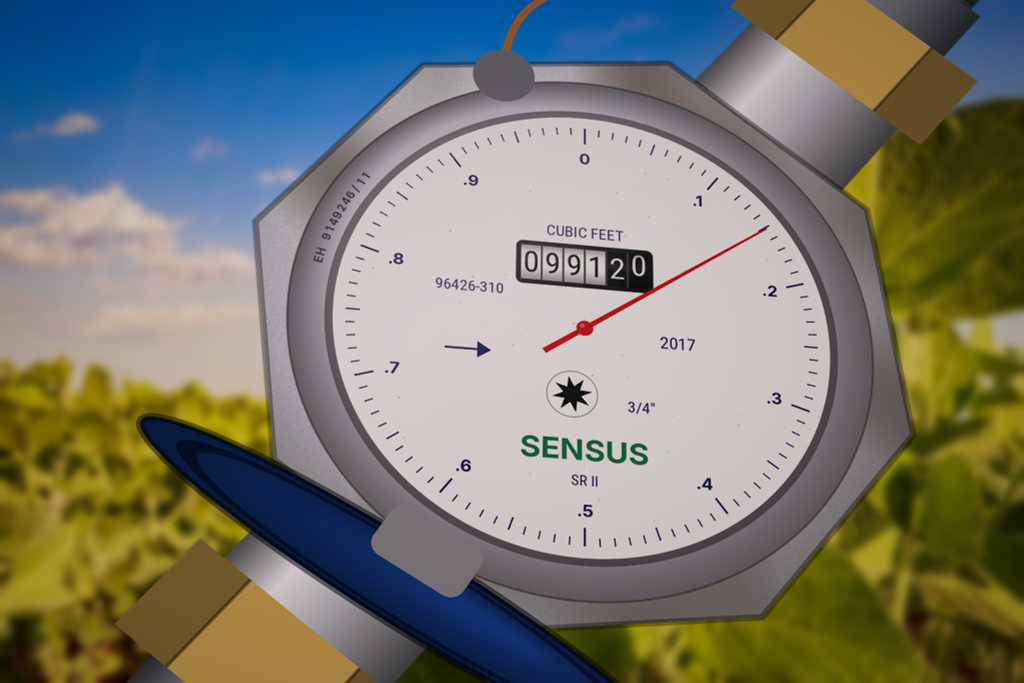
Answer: **99120.15** ft³
